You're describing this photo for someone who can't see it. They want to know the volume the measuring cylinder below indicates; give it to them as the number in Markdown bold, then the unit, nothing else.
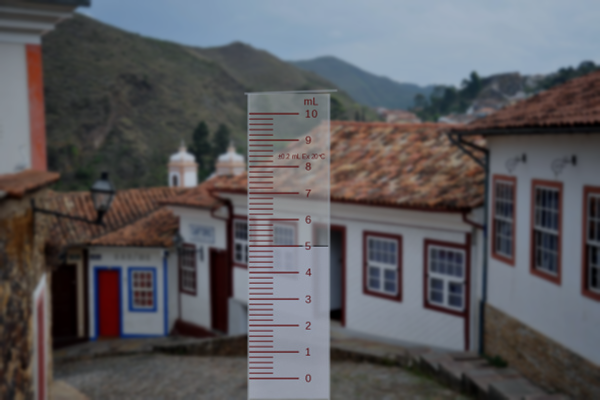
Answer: **5** mL
